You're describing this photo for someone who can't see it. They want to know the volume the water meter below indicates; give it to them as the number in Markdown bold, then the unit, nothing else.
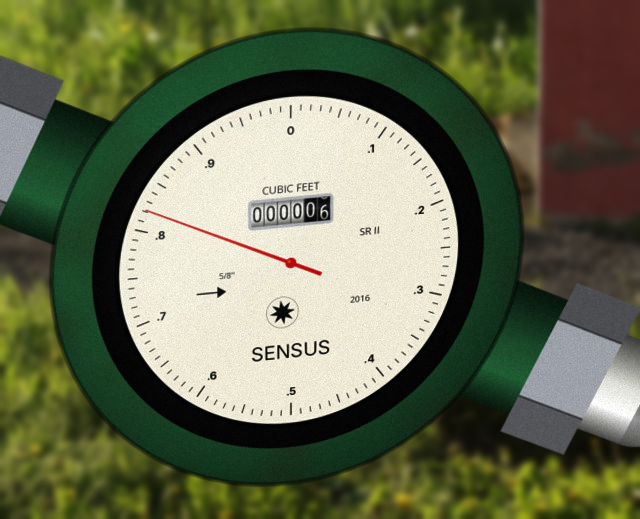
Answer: **5.82** ft³
